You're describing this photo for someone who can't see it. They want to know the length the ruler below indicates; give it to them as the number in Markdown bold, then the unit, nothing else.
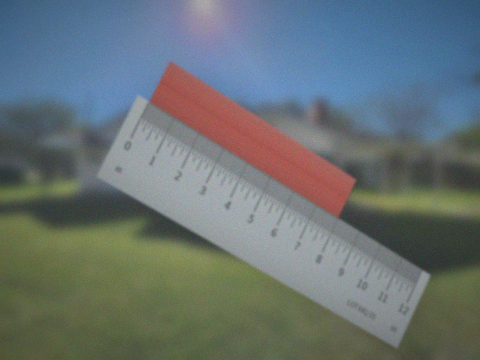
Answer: **8** in
